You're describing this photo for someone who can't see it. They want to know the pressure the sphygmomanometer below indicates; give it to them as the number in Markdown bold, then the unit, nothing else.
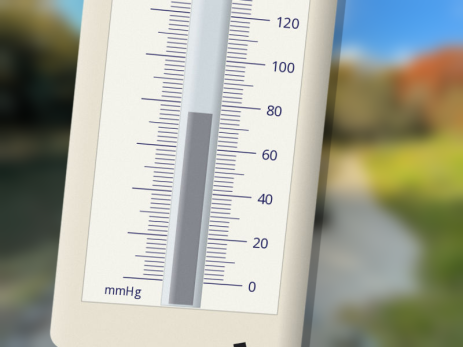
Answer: **76** mmHg
